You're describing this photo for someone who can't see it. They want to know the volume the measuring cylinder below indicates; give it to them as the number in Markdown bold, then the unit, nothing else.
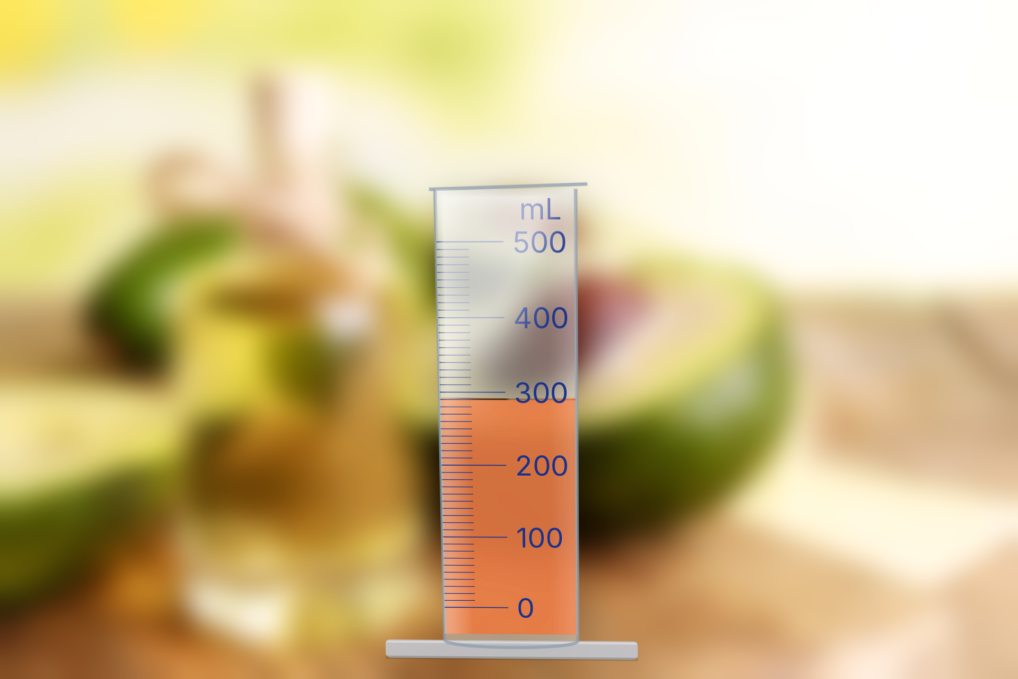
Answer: **290** mL
